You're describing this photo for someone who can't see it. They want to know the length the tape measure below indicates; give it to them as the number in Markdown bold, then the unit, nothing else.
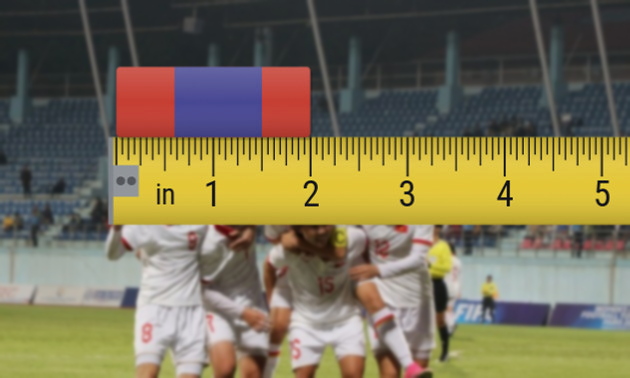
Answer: **2** in
